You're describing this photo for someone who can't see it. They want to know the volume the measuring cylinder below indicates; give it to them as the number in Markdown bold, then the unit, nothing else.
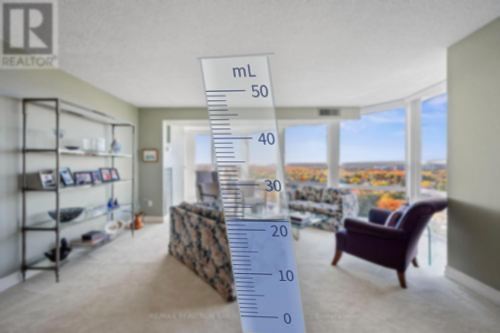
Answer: **22** mL
